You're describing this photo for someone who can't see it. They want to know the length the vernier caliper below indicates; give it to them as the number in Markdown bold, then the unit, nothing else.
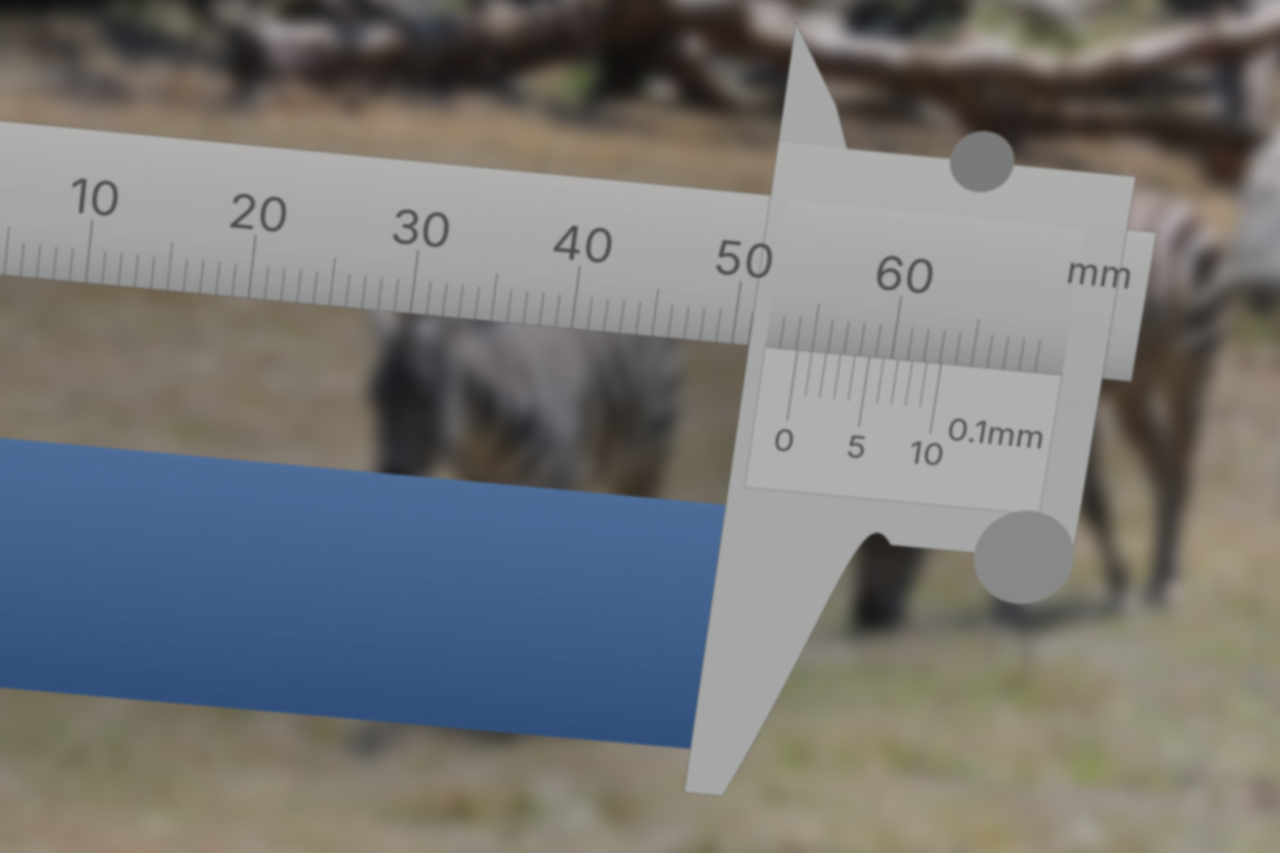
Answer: **54.1** mm
